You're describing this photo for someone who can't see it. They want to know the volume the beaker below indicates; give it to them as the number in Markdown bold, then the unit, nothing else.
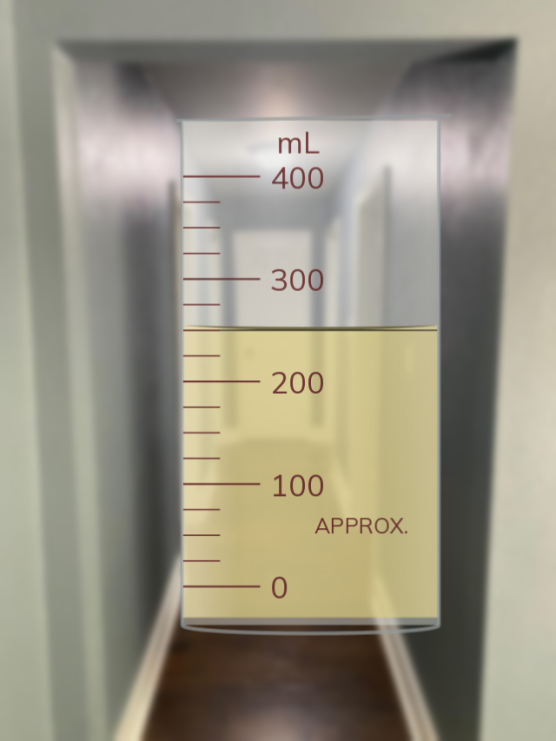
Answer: **250** mL
